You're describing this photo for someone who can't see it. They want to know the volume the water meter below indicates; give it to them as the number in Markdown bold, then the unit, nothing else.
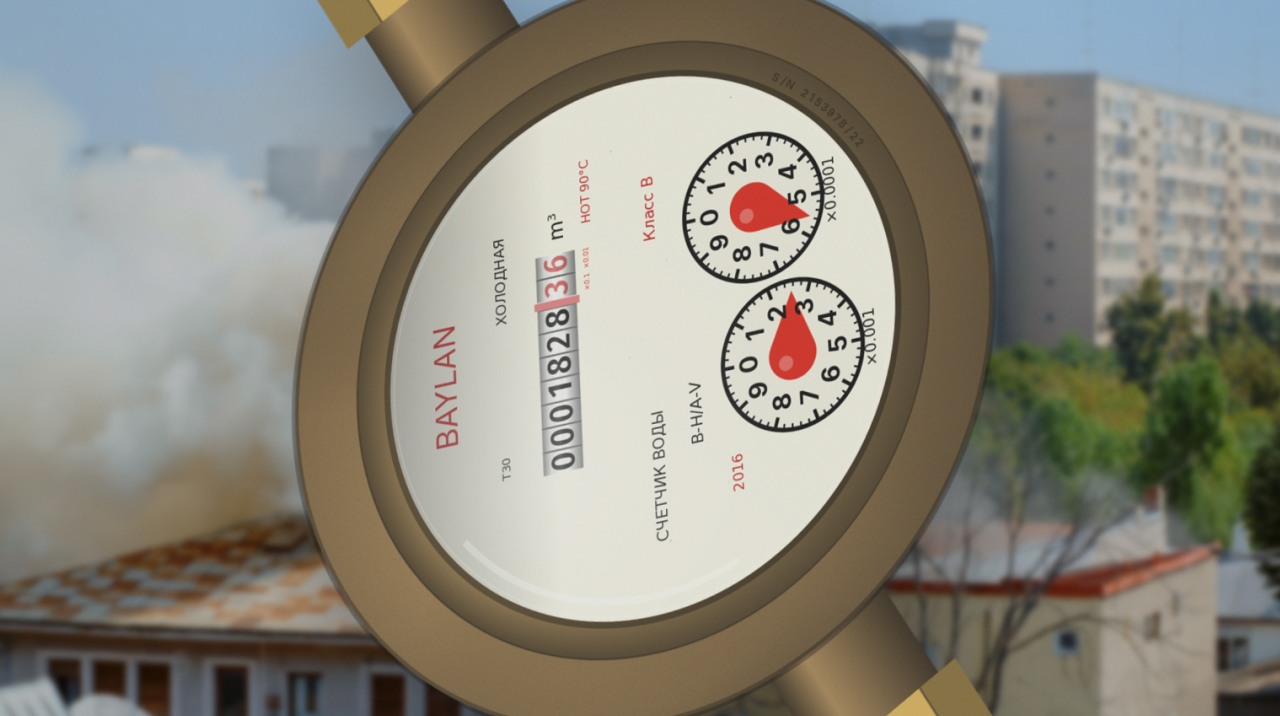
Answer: **1828.3625** m³
